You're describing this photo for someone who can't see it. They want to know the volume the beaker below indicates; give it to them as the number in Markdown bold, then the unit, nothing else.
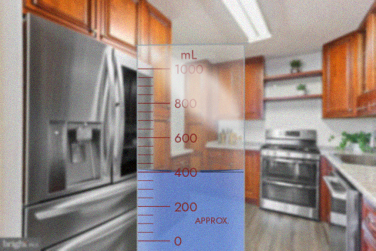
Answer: **400** mL
